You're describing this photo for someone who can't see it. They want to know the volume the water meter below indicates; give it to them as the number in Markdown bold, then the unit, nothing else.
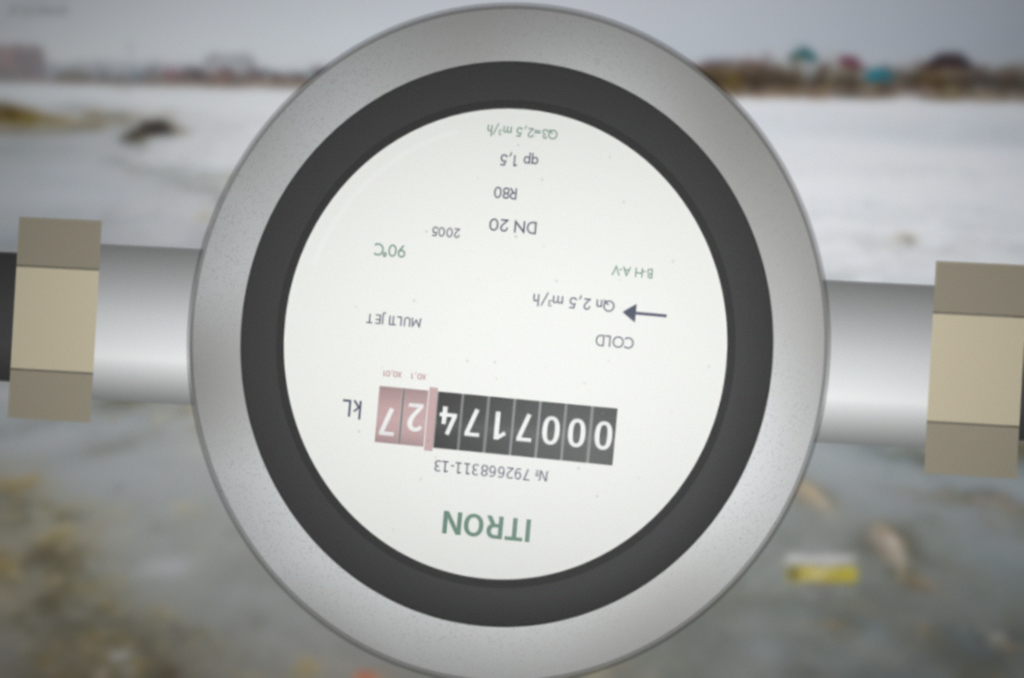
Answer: **7174.27** kL
